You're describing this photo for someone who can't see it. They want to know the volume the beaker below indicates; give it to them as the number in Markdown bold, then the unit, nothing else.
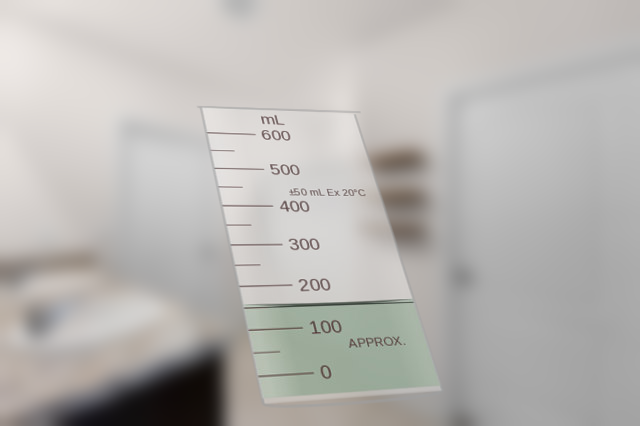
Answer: **150** mL
